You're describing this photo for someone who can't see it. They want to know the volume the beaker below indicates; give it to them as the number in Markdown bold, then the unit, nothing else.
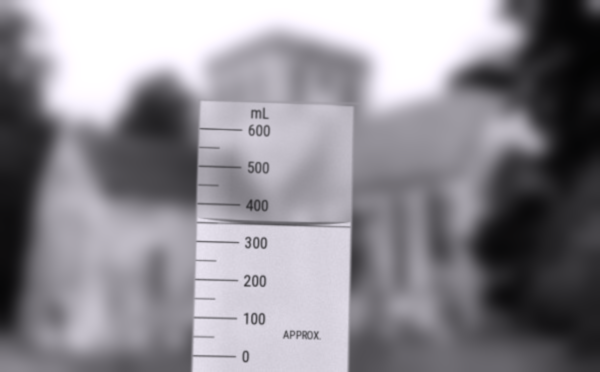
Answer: **350** mL
